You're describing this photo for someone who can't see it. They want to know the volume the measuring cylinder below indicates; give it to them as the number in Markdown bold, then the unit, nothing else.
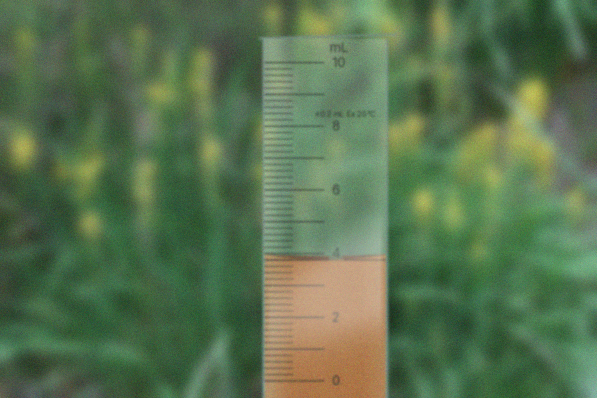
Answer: **3.8** mL
